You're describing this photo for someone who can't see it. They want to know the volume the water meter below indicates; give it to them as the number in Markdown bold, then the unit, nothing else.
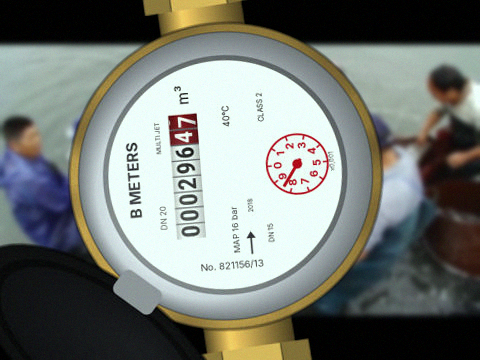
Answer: **296.468** m³
